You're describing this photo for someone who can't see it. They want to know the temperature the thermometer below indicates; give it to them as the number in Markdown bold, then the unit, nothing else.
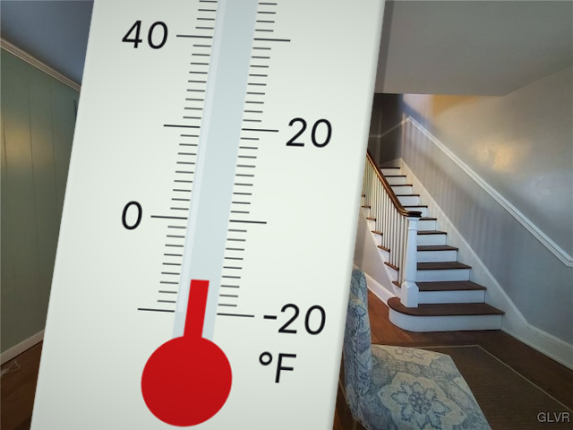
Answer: **-13** °F
